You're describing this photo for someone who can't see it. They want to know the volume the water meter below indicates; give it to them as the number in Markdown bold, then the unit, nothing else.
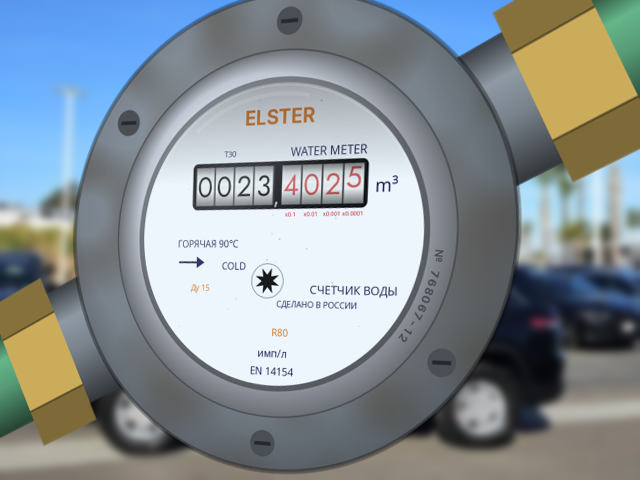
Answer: **23.4025** m³
